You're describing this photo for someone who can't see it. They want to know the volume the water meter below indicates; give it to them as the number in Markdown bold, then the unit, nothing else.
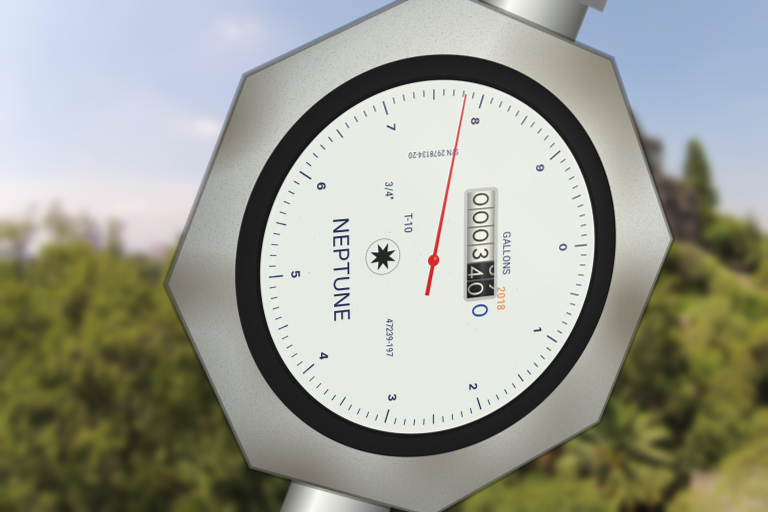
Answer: **3397.8** gal
